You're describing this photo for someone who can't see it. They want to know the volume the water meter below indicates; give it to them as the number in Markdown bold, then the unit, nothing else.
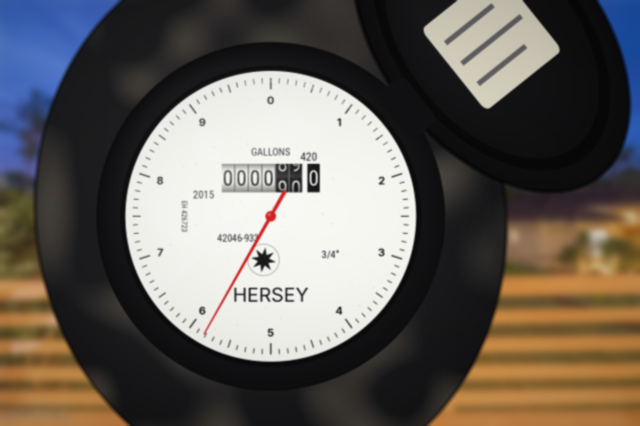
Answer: **895.8** gal
